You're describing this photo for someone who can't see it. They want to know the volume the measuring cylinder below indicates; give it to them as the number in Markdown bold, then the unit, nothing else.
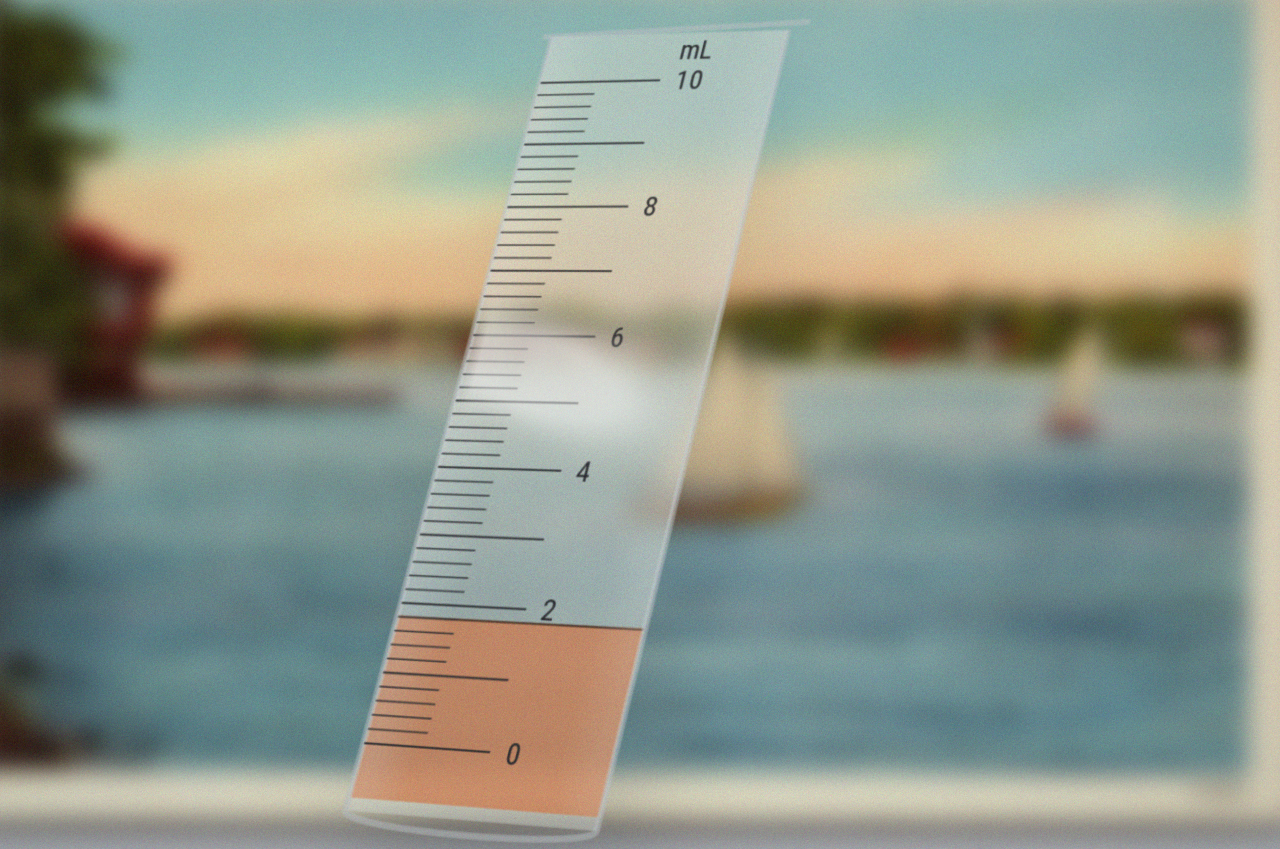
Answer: **1.8** mL
